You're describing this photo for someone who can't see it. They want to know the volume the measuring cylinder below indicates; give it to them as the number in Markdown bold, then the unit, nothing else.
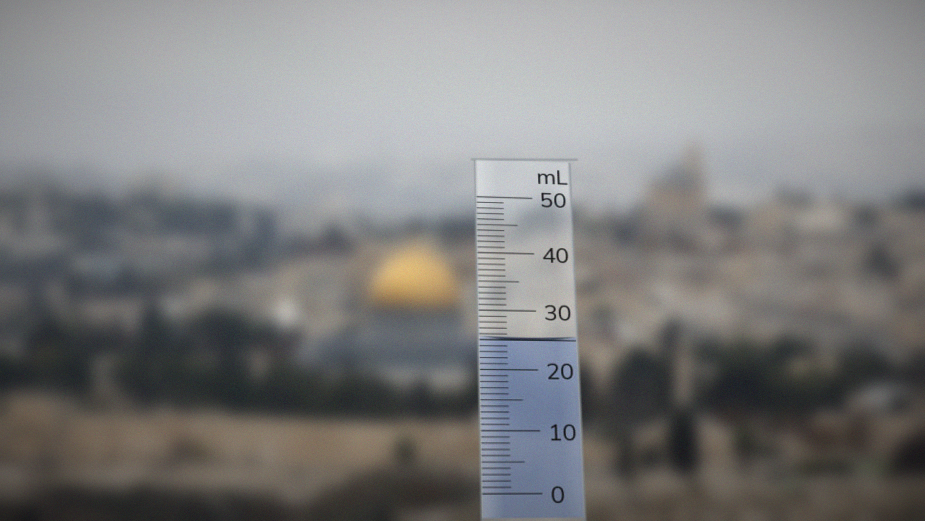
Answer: **25** mL
